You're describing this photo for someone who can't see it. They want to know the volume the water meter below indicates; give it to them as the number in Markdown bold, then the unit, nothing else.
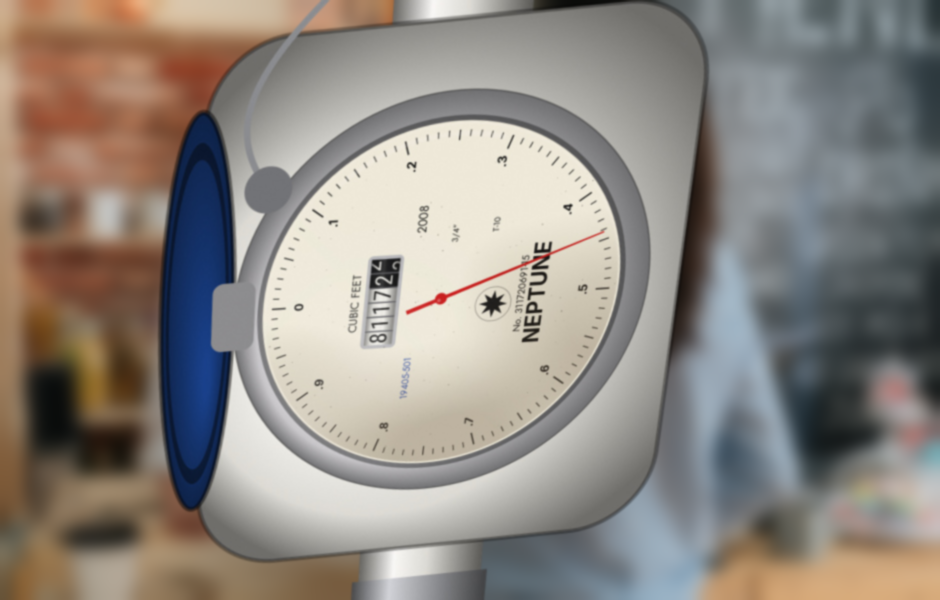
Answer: **811722.44** ft³
